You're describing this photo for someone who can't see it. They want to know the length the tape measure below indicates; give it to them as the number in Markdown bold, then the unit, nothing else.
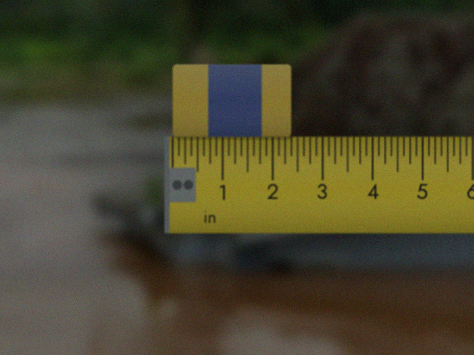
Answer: **2.375** in
